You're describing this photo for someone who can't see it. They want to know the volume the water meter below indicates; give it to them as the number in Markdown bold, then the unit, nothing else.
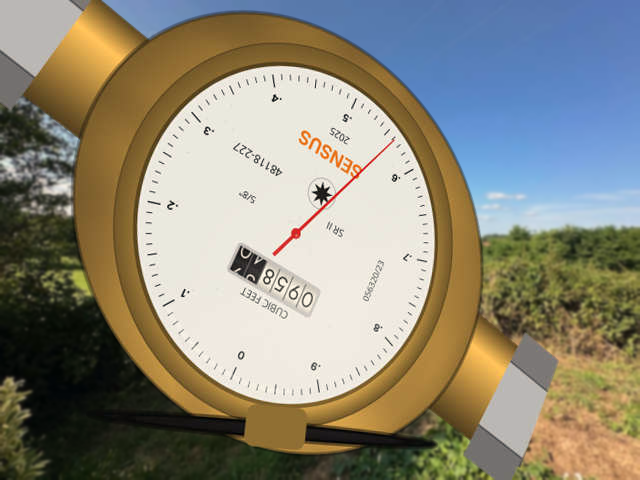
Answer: **95839.56** ft³
